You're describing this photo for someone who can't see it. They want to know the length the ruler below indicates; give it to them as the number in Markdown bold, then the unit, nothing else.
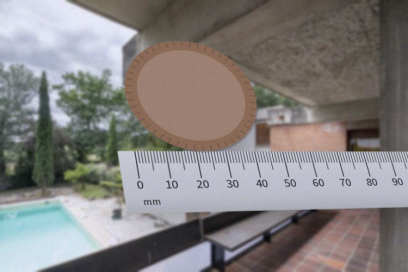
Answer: **45** mm
